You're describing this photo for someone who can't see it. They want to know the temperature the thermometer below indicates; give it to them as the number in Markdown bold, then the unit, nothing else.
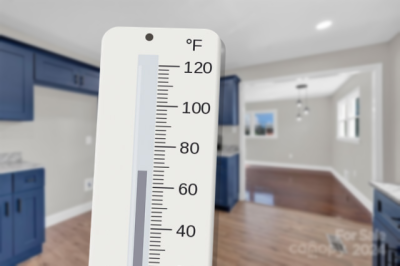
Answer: **68** °F
